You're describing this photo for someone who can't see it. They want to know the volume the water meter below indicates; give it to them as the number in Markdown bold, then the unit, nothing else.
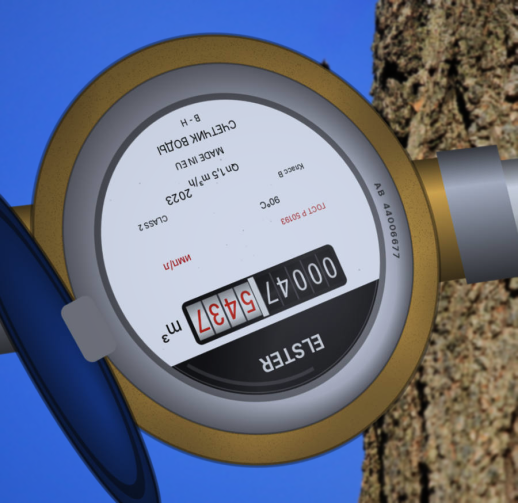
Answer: **47.5437** m³
